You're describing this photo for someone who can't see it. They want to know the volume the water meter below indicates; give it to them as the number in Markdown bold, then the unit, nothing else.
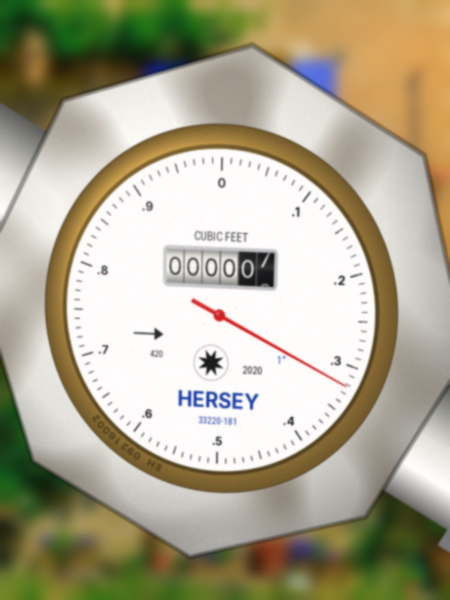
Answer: **7.32** ft³
